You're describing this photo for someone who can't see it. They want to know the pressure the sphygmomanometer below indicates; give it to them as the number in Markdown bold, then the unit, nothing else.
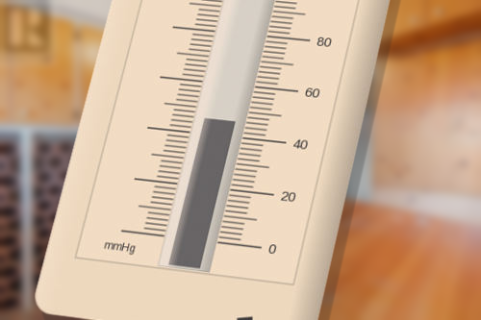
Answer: **46** mmHg
